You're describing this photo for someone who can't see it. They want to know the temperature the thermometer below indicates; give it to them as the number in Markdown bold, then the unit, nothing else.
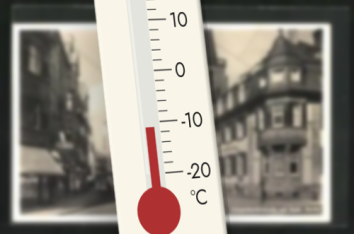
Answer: **-11** °C
